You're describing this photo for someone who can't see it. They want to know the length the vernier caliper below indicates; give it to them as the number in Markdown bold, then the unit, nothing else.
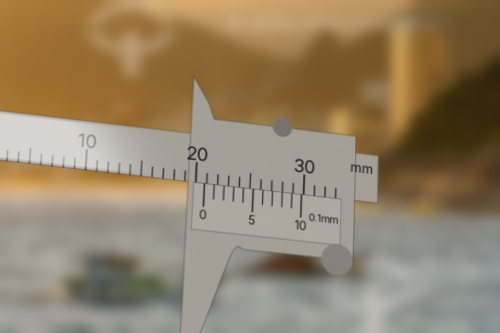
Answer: **20.8** mm
